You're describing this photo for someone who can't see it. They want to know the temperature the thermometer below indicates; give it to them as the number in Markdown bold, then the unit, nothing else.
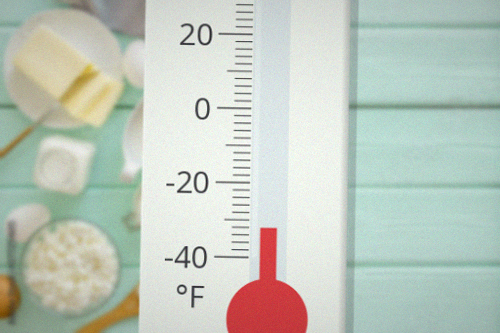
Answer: **-32** °F
